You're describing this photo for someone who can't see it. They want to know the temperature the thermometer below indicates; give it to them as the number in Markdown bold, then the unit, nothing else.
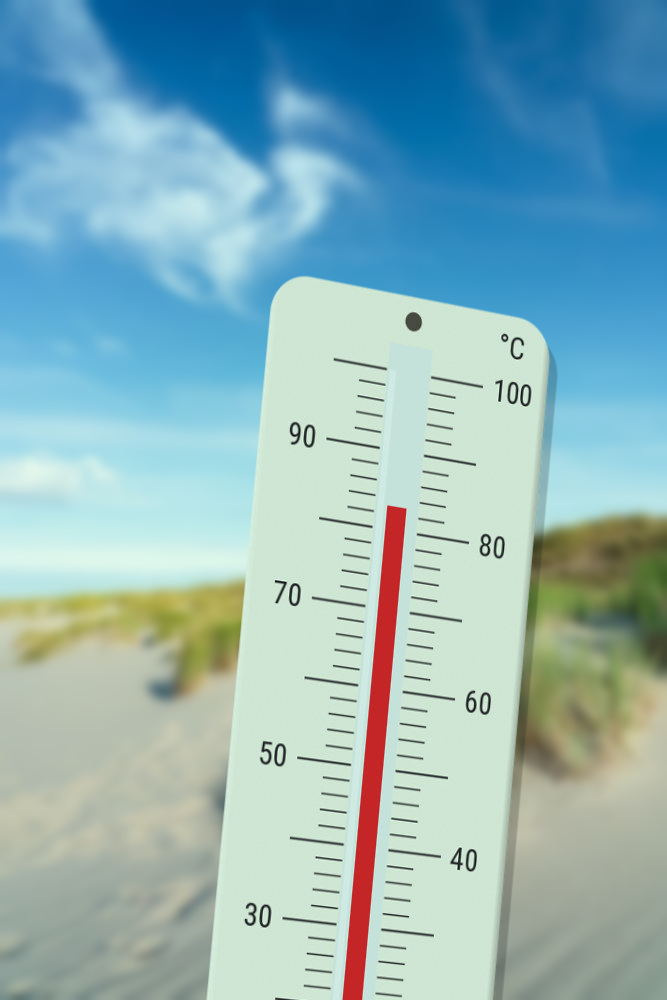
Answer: **83** °C
